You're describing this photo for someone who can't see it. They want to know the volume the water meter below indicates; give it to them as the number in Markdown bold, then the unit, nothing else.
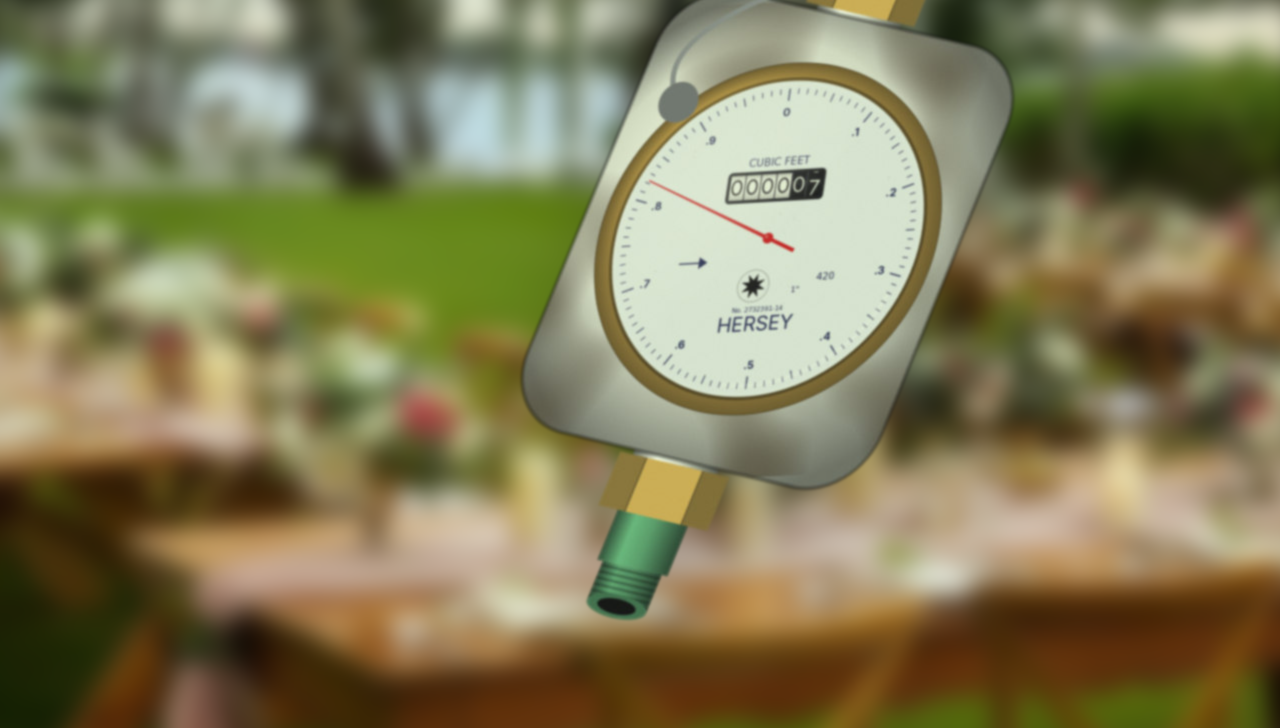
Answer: **6.82** ft³
